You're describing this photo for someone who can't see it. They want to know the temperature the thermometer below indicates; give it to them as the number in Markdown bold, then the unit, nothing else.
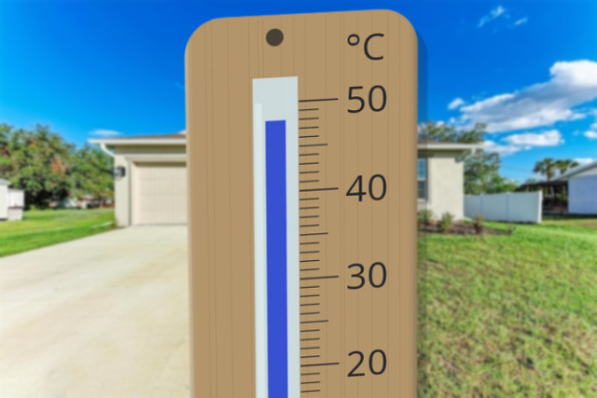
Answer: **48** °C
